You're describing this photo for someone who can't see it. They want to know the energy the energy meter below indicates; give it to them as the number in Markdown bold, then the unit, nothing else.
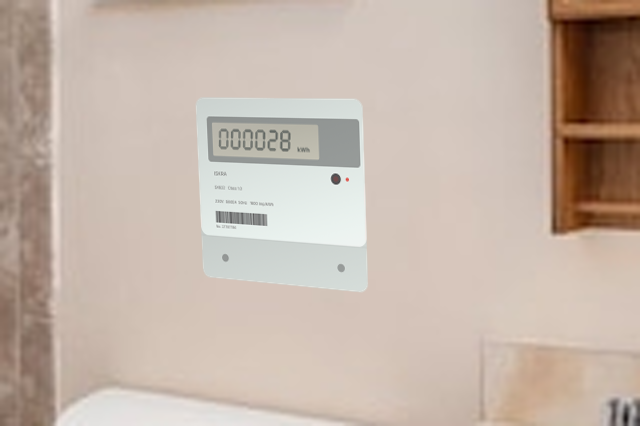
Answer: **28** kWh
